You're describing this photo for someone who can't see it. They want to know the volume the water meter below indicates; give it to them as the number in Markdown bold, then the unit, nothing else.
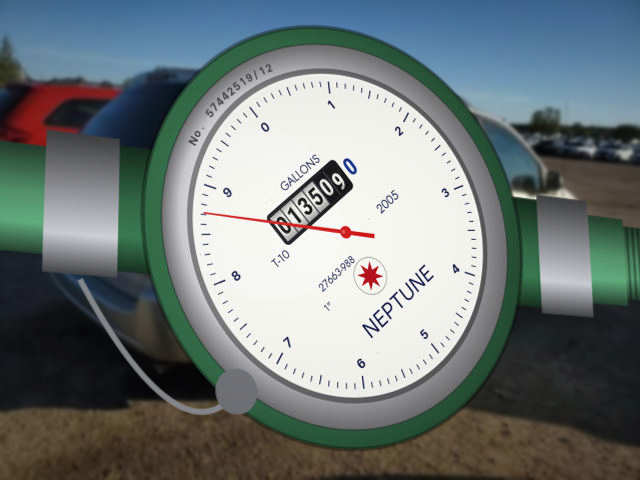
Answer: **135088.7** gal
